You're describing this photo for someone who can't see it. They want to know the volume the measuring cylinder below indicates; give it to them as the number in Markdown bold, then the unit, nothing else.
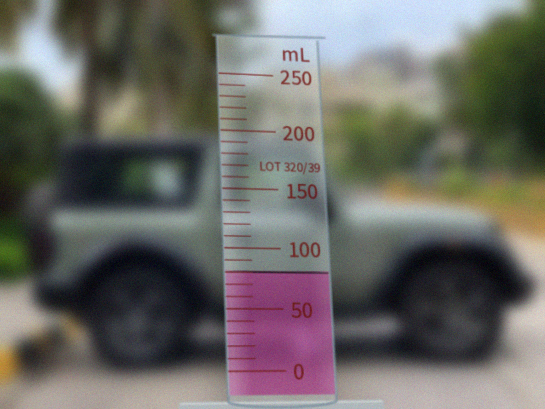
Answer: **80** mL
